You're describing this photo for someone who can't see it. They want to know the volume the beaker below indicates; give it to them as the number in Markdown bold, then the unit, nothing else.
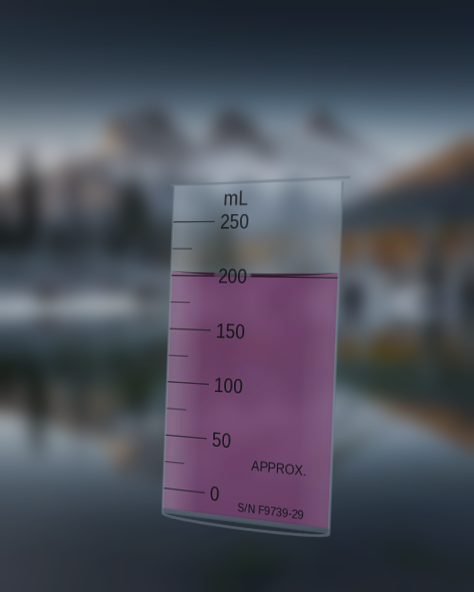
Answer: **200** mL
